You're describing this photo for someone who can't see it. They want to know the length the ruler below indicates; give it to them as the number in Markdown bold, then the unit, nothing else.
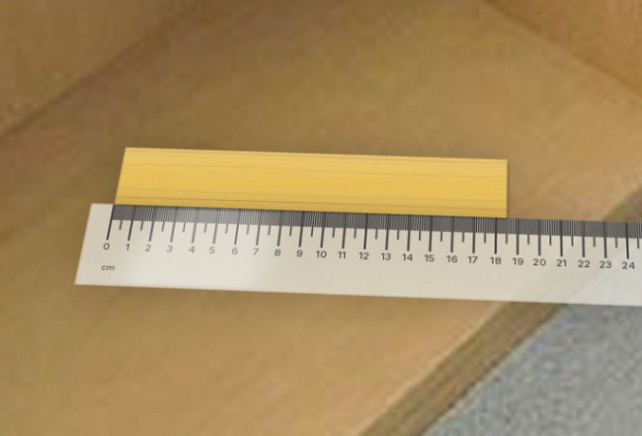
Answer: **18.5** cm
